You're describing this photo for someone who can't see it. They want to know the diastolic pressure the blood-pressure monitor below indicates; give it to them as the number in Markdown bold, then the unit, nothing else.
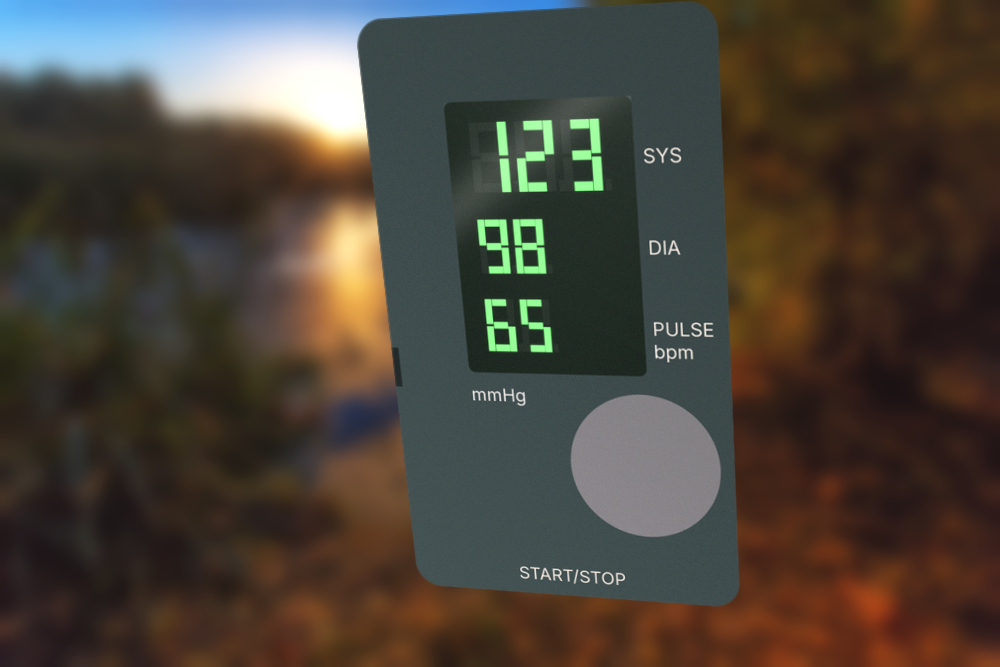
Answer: **98** mmHg
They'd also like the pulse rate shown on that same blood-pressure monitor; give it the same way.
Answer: **65** bpm
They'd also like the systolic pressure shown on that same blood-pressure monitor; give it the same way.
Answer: **123** mmHg
